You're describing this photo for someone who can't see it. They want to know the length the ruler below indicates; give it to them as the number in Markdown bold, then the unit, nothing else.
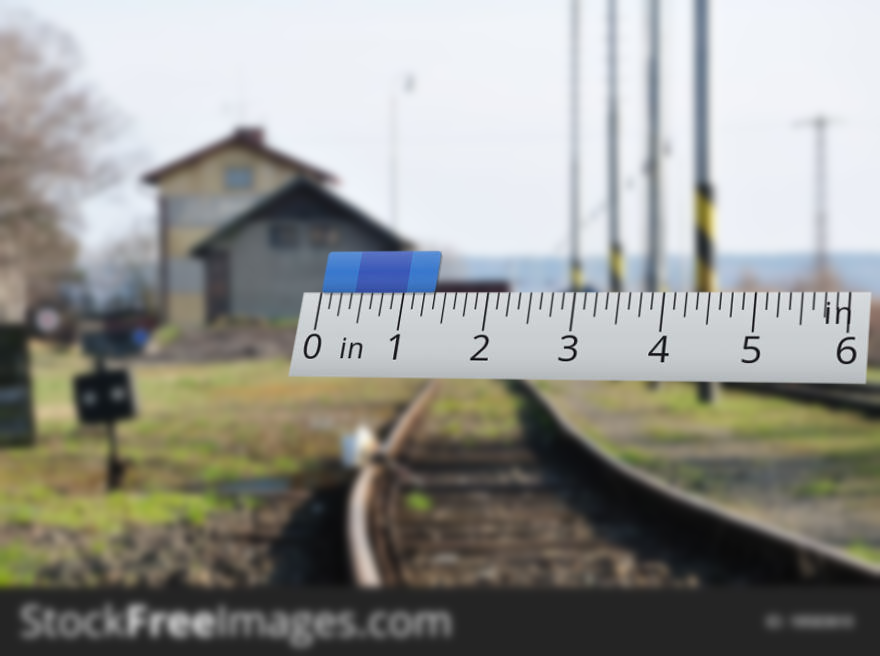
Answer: **1.375** in
